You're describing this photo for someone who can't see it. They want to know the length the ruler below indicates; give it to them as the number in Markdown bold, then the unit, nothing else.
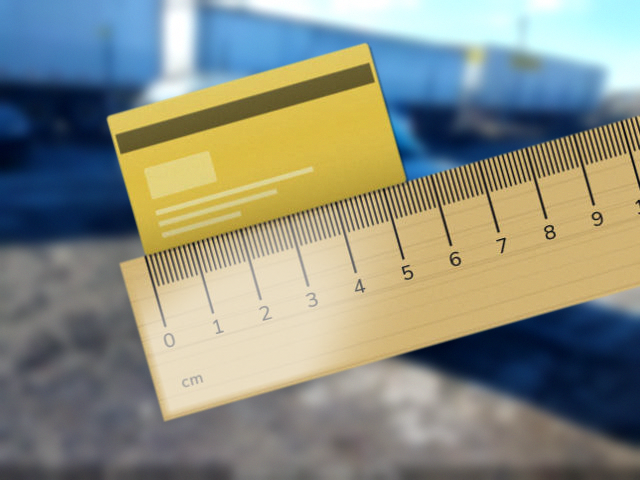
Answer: **5.5** cm
